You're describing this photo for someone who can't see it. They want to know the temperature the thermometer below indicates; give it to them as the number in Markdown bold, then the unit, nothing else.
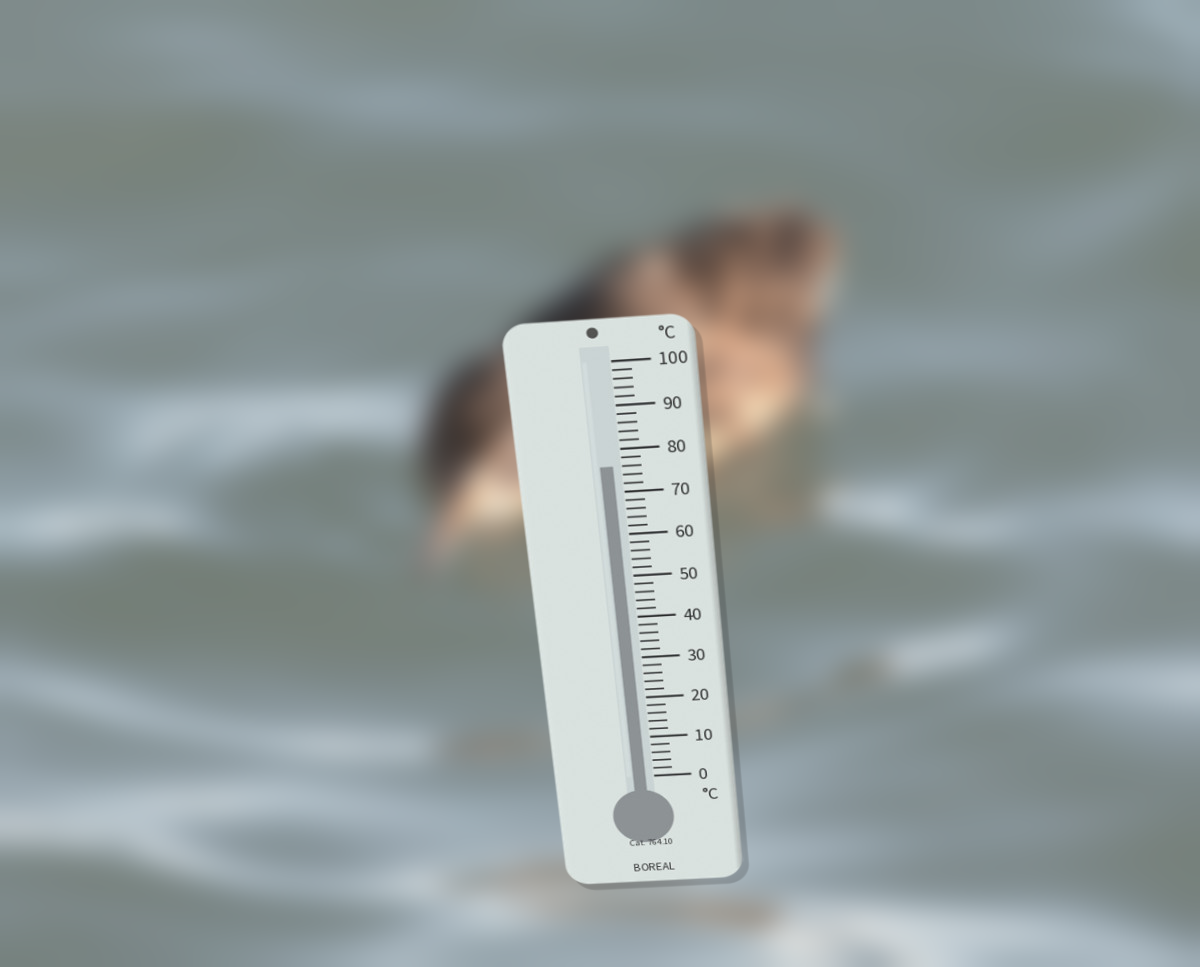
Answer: **76** °C
